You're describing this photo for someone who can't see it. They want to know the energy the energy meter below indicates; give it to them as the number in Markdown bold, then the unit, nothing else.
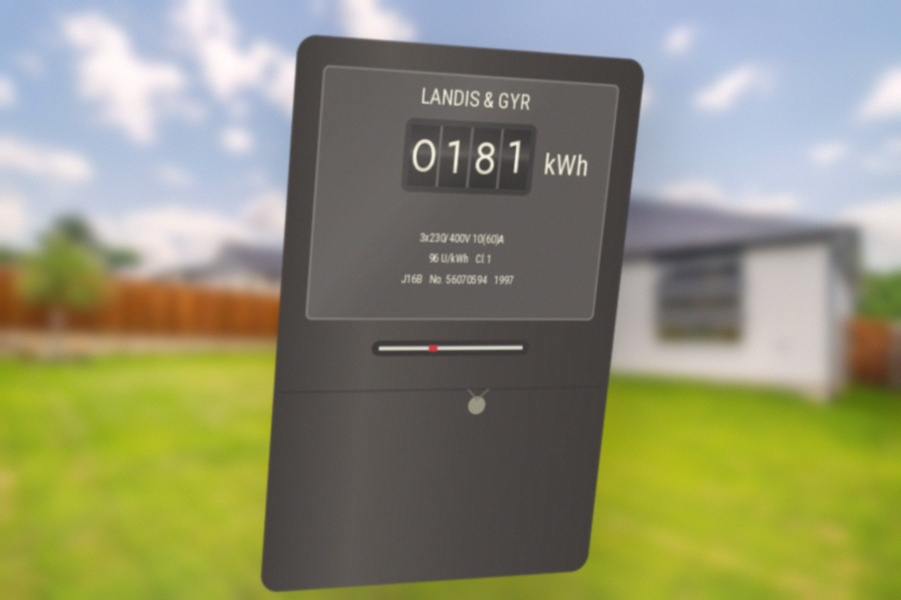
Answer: **181** kWh
